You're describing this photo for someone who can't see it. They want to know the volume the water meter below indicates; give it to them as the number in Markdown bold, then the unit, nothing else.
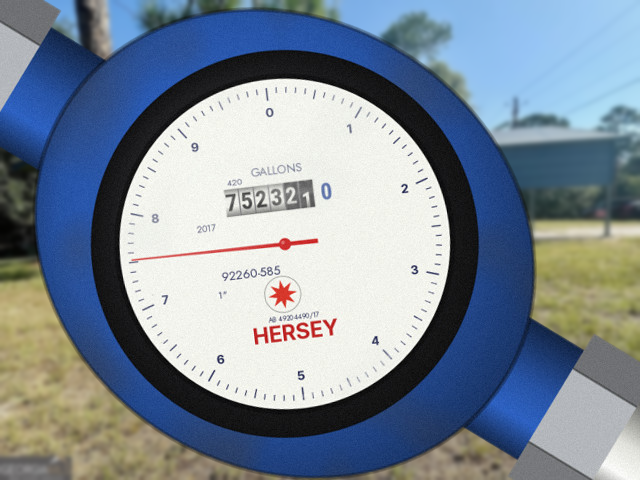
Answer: **7523207.5** gal
